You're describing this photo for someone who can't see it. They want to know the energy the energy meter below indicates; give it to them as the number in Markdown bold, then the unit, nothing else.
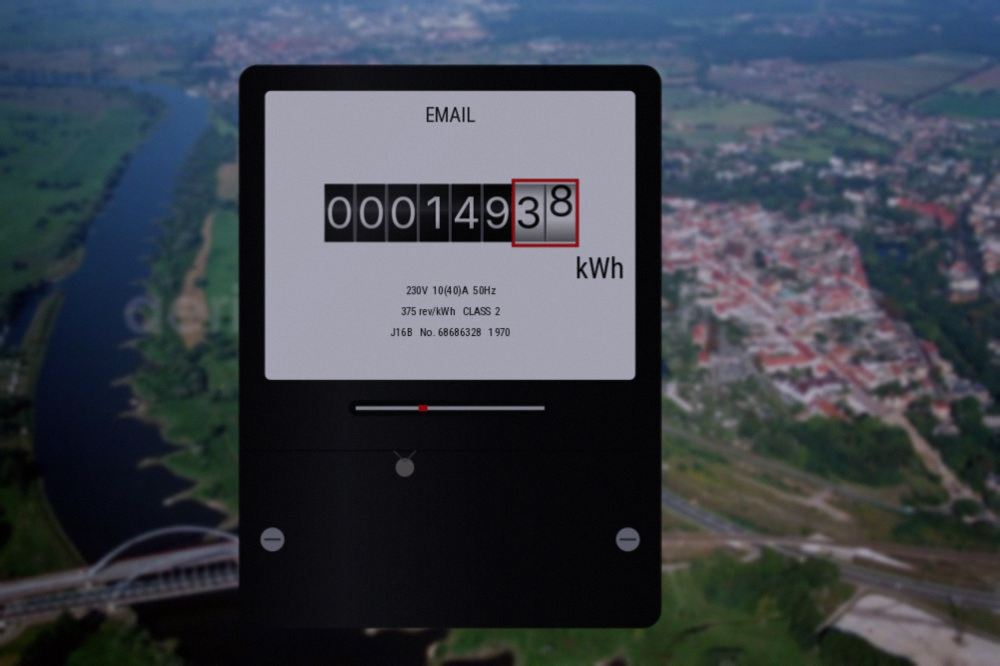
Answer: **149.38** kWh
